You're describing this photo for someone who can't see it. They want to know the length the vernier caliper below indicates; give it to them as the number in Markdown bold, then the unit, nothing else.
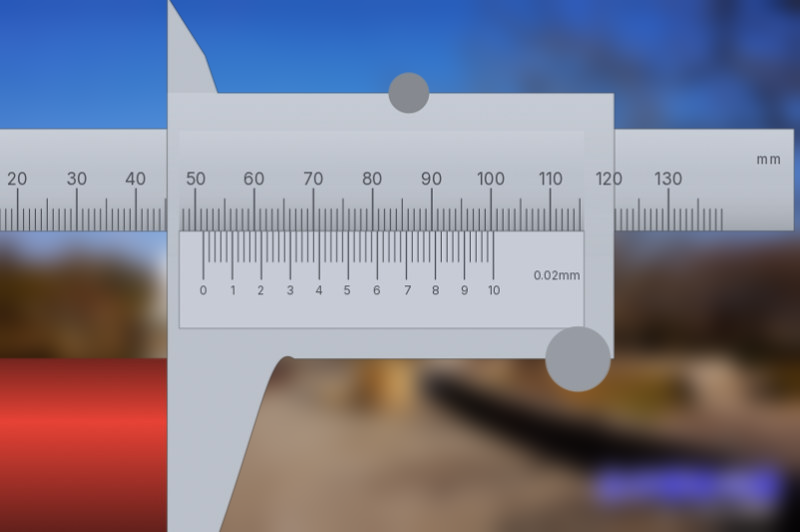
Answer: **51.4** mm
